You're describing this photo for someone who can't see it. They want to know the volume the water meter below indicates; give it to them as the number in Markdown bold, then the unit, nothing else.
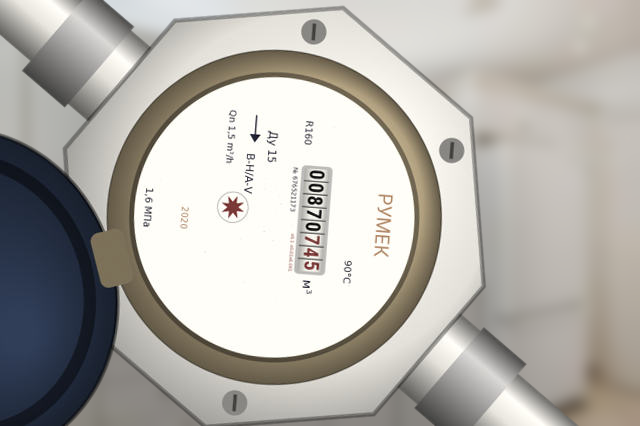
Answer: **870.745** m³
